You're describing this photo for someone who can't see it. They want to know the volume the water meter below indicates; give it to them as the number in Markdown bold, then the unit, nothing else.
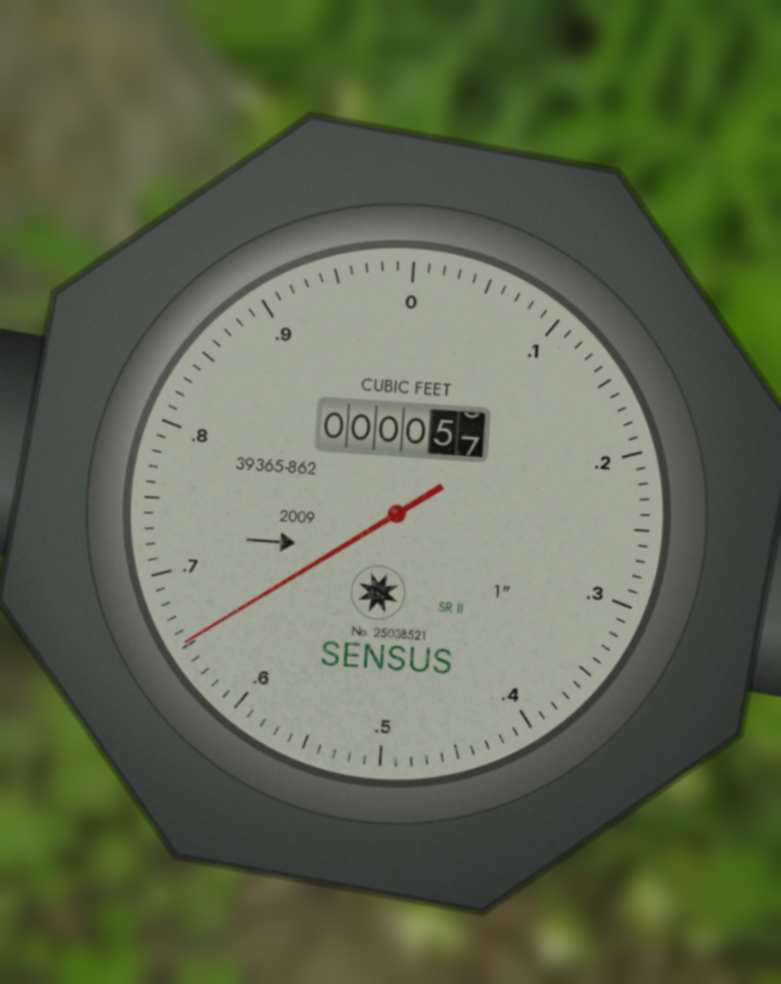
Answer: **56.65** ft³
